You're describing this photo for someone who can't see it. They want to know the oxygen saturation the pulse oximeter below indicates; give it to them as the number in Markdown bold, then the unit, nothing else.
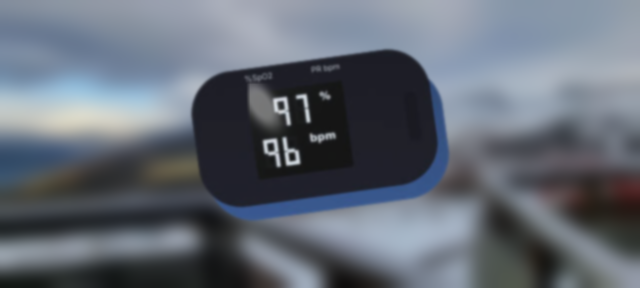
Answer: **97** %
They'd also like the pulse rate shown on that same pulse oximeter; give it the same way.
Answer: **96** bpm
